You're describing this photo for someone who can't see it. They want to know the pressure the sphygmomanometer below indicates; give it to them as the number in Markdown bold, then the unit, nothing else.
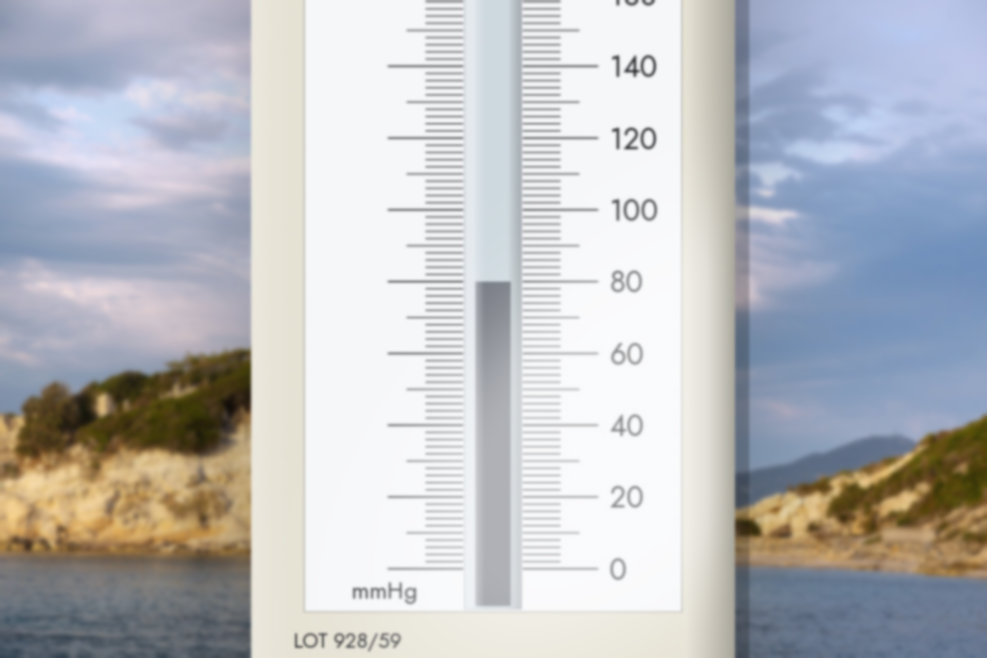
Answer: **80** mmHg
